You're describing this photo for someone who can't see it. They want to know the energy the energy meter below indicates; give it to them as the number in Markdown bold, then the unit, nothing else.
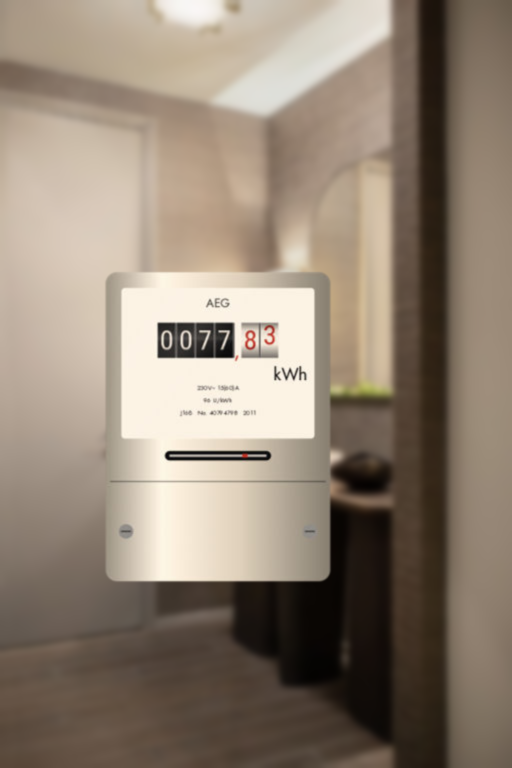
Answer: **77.83** kWh
